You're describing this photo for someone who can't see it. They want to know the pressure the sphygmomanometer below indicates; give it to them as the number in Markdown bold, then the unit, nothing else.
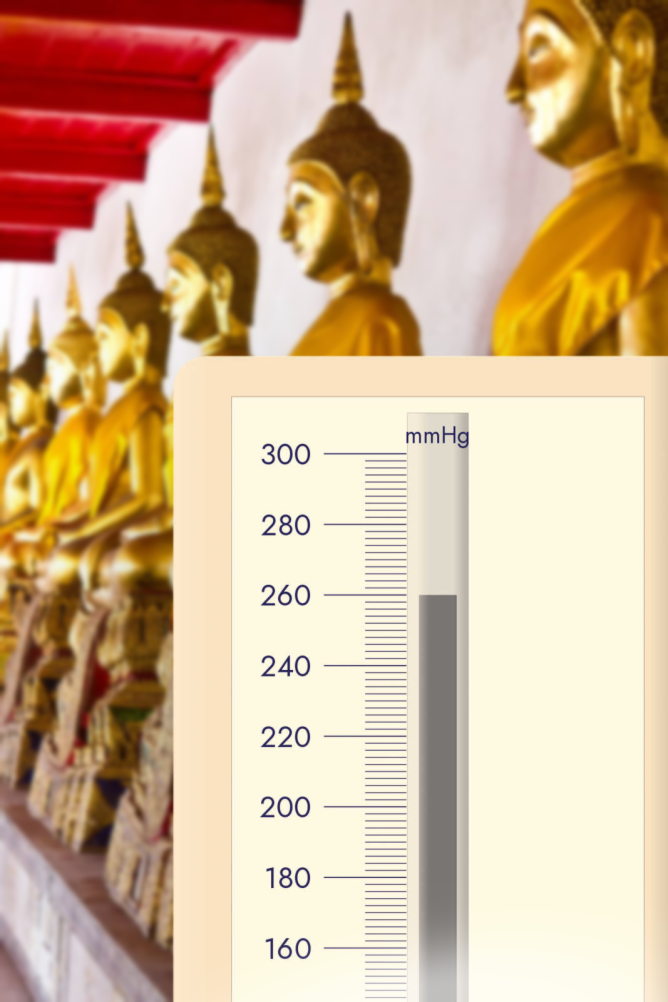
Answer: **260** mmHg
